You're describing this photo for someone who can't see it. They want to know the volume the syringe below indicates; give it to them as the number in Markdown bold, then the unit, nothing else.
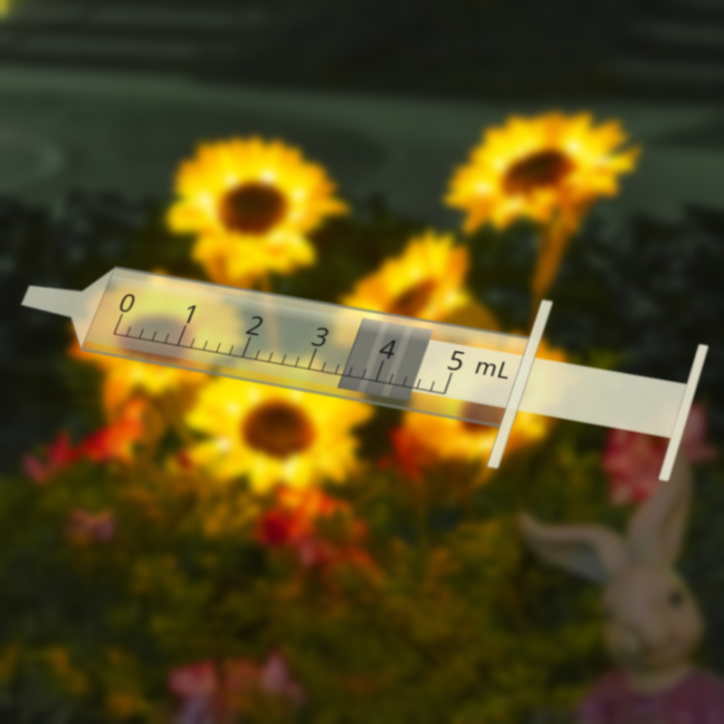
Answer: **3.5** mL
